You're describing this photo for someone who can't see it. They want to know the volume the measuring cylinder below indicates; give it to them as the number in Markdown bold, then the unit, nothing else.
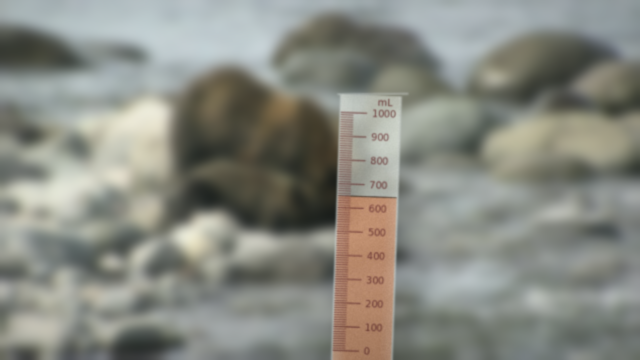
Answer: **650** mL
